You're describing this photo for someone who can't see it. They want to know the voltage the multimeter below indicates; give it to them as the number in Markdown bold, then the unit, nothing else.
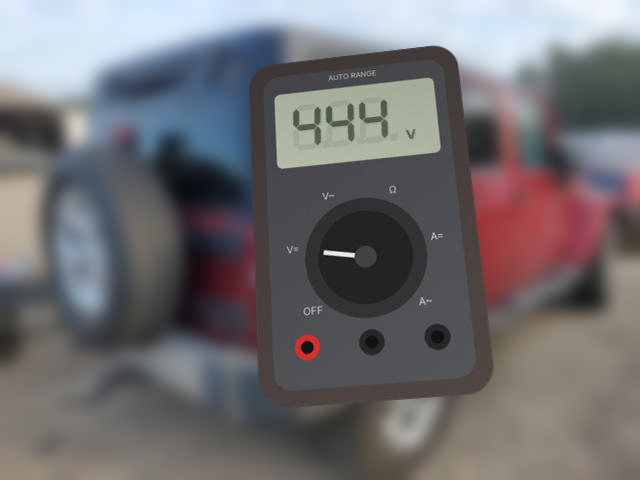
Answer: **444** V
